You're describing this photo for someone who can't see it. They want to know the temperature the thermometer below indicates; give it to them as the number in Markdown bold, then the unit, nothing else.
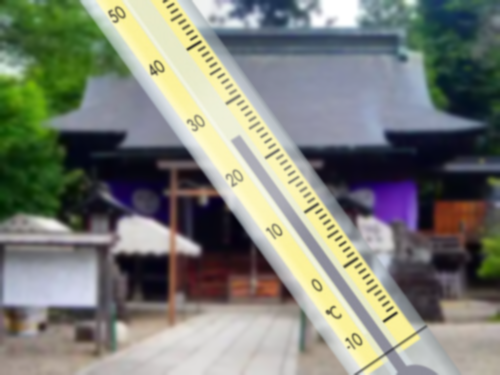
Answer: **25** °C
